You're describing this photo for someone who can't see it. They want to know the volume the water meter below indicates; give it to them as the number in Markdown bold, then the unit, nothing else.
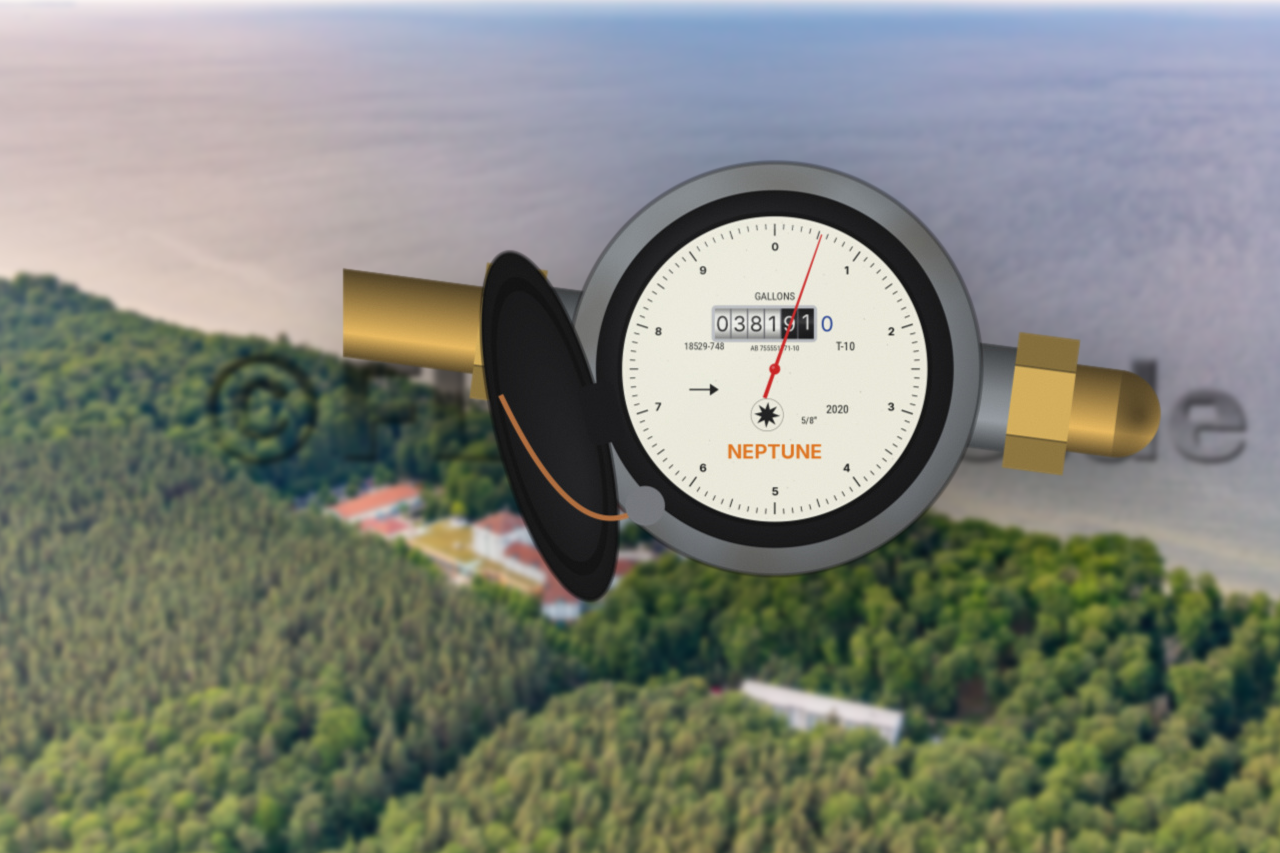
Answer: **381910.5** gal
